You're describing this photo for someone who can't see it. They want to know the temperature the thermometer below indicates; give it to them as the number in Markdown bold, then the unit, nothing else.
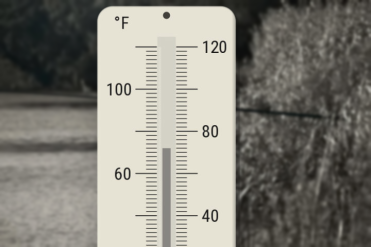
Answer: **72** °F
